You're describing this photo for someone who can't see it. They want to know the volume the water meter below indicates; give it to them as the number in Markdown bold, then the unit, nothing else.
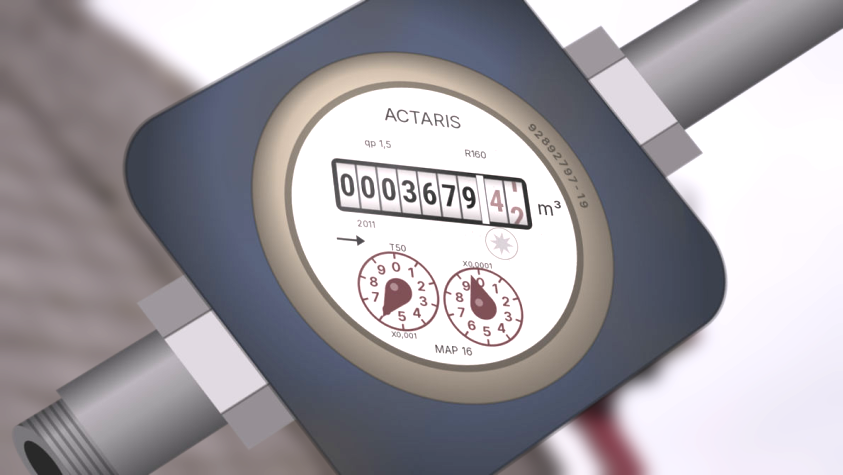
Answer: **3679.4159** m³
